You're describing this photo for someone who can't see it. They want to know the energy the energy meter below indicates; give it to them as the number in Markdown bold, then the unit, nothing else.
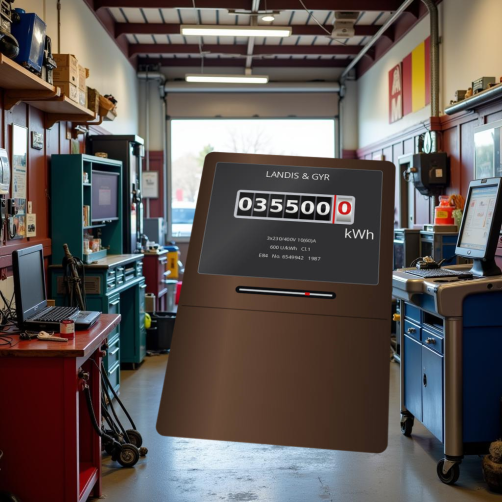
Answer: **35500.0** kWh
